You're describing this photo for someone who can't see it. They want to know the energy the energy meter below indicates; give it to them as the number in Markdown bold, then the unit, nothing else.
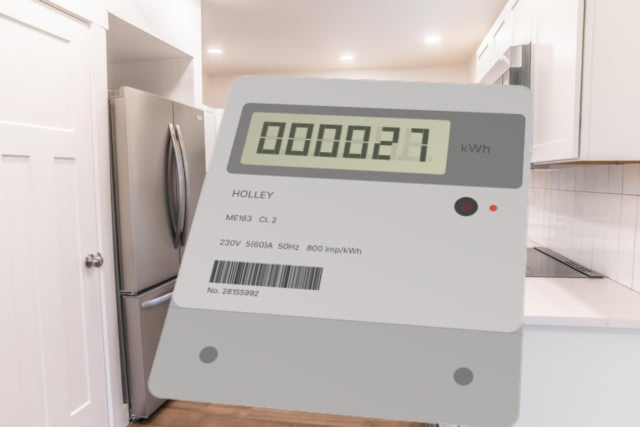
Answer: **27** kWh
